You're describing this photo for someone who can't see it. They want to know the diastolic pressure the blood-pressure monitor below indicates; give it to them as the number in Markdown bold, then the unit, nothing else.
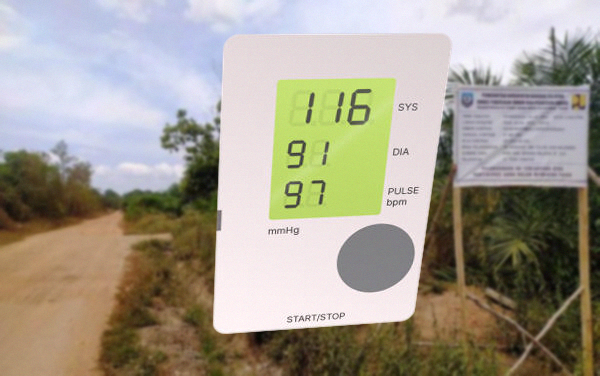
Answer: **91** mmHg
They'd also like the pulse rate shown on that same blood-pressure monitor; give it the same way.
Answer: **97** bpm
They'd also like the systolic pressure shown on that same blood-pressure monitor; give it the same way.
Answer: **116** mmHg
